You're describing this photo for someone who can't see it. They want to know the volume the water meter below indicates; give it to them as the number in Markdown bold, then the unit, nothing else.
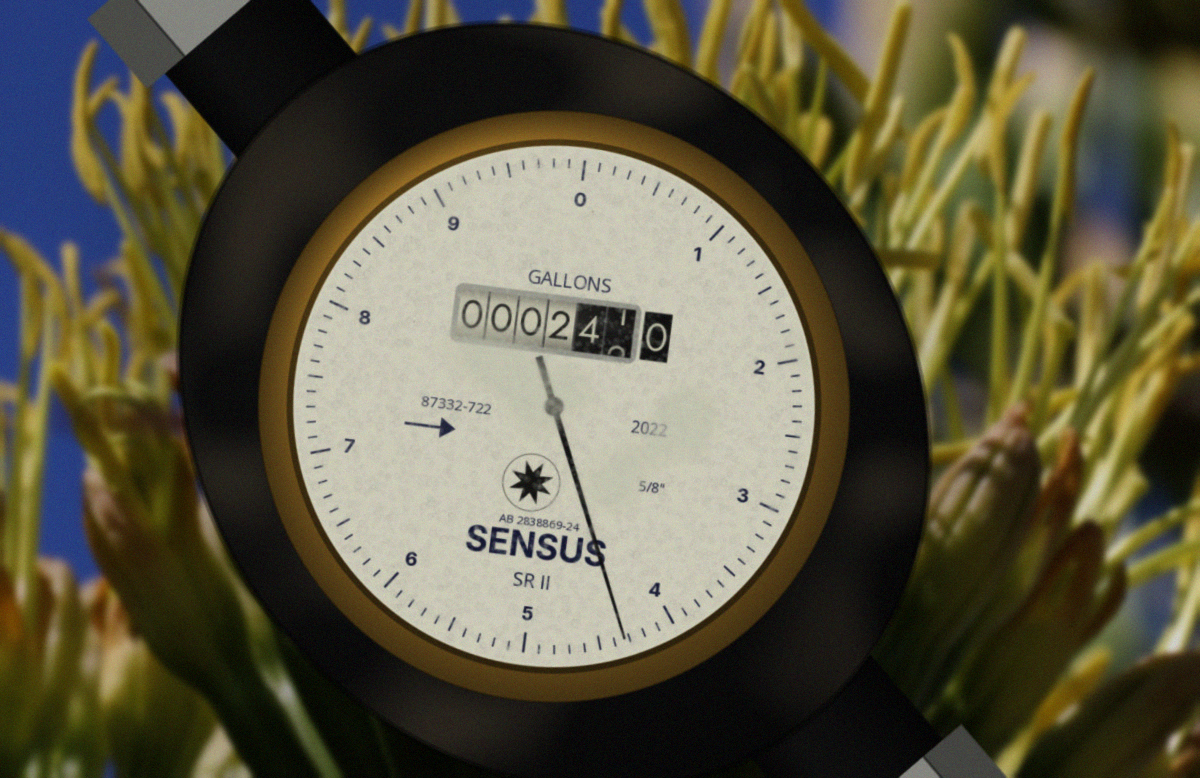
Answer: **2414.3** gal
